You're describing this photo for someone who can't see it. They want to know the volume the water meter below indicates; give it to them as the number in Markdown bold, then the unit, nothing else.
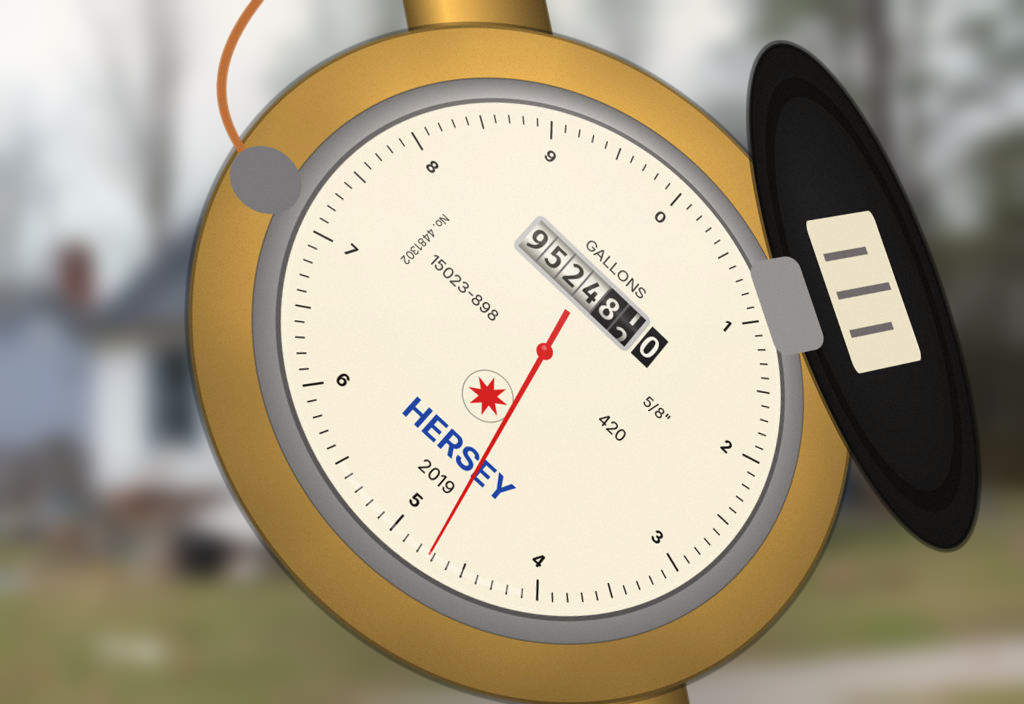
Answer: **9524814.7** gal
